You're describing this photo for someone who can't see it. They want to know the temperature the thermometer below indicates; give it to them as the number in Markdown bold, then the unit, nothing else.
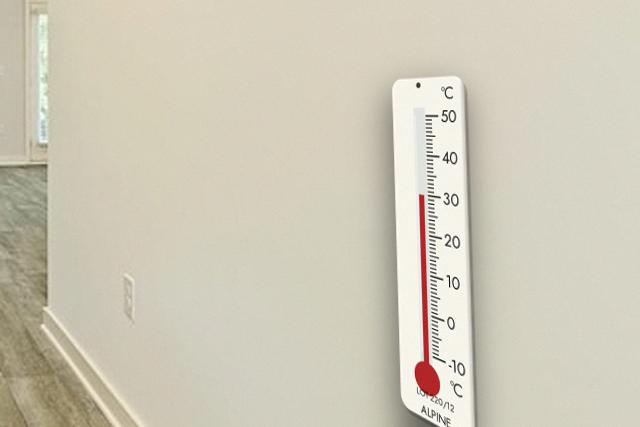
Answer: **30** °C
